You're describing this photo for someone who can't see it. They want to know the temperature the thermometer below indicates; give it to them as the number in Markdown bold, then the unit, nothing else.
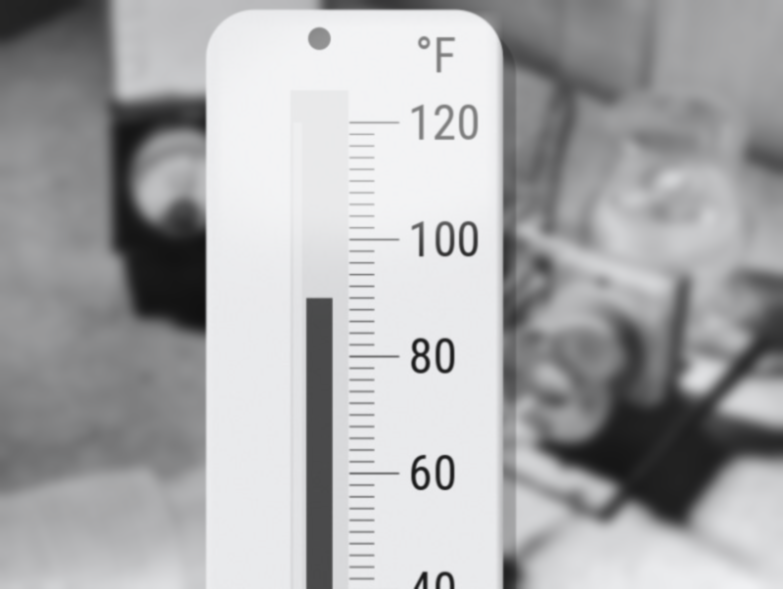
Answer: **90** °F
